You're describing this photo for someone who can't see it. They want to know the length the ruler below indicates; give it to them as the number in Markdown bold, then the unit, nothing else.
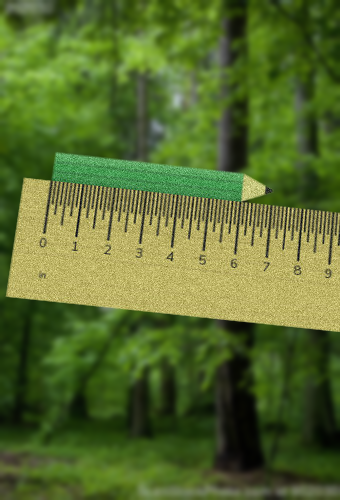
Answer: **7** in
